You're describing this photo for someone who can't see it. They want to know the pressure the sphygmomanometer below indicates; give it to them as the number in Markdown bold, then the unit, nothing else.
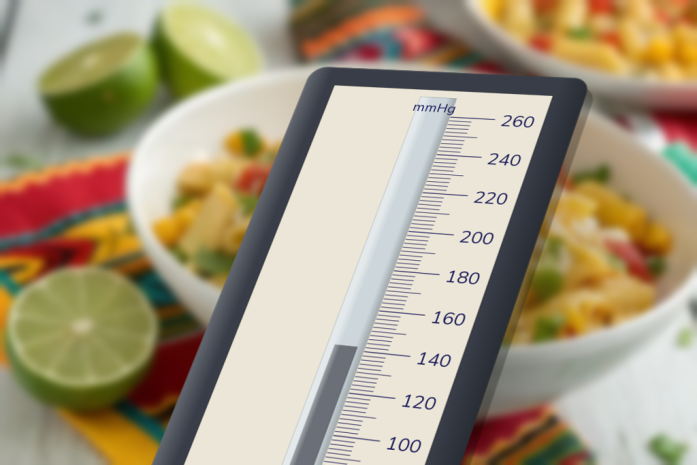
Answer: **142** mmHg
